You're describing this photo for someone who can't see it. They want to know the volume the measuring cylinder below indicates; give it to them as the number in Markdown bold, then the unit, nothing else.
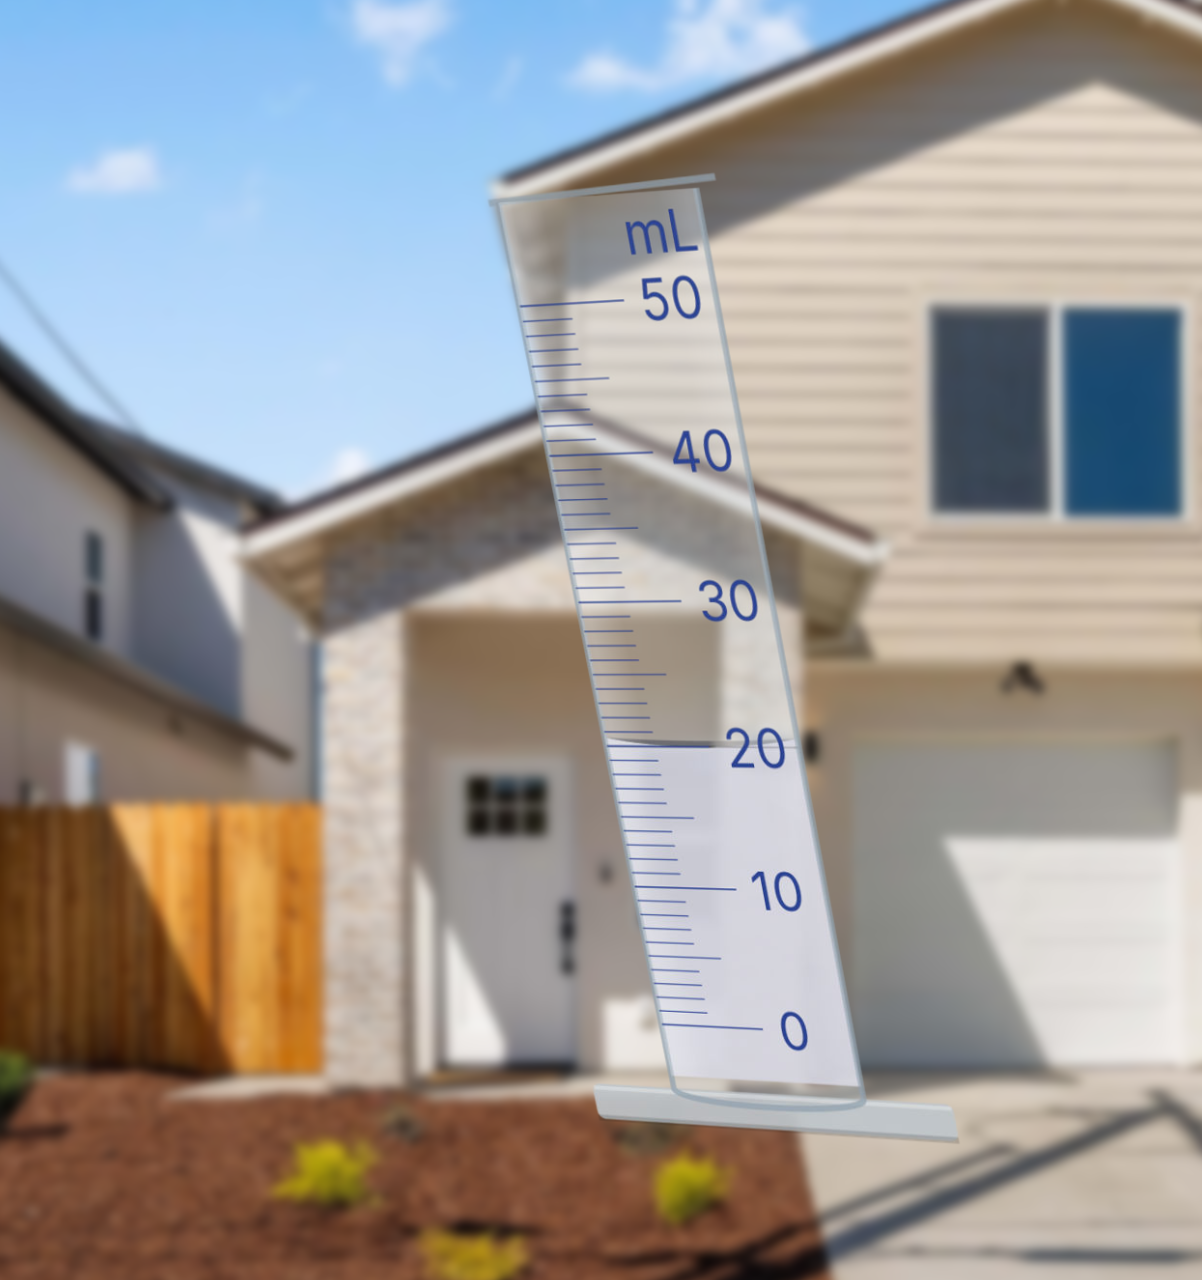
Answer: **20** mL
